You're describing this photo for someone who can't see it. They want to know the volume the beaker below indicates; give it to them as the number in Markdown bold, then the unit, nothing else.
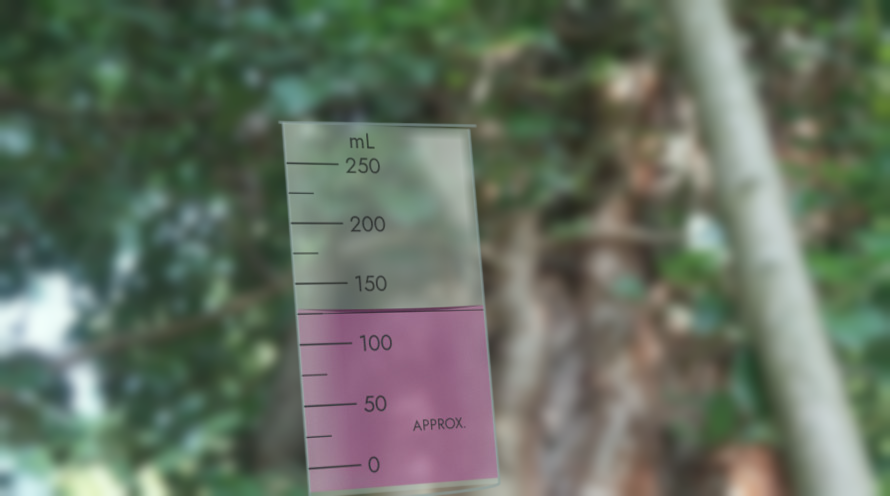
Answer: **125** mL
